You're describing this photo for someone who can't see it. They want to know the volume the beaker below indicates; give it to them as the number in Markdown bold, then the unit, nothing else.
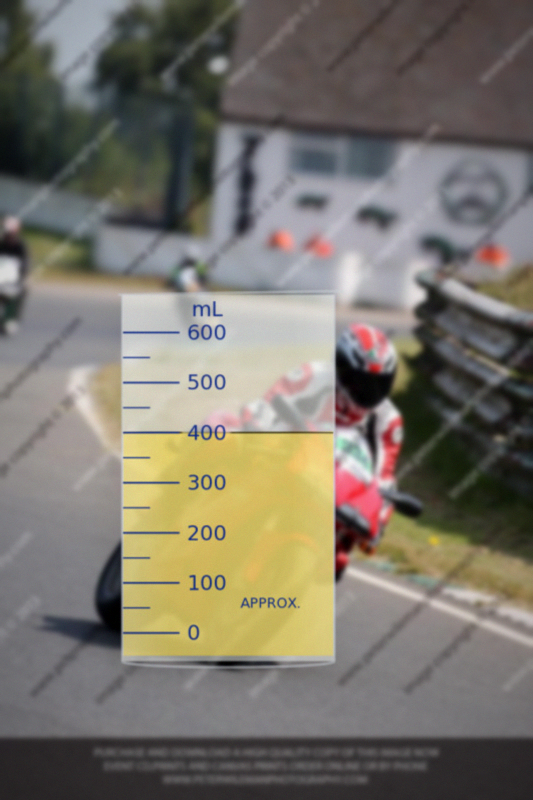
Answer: **400** mL
